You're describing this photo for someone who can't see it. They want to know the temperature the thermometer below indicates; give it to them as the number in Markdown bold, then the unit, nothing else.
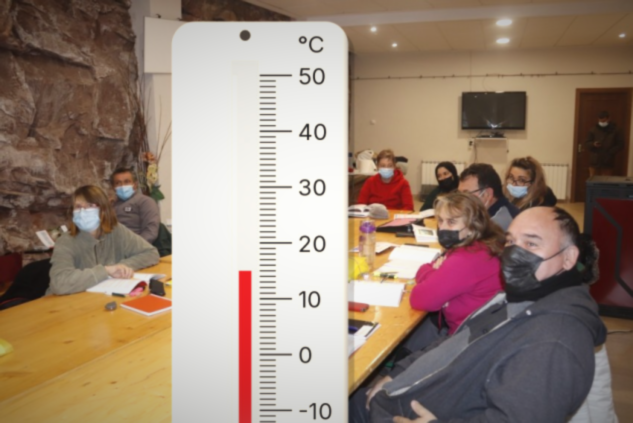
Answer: **15** °C
